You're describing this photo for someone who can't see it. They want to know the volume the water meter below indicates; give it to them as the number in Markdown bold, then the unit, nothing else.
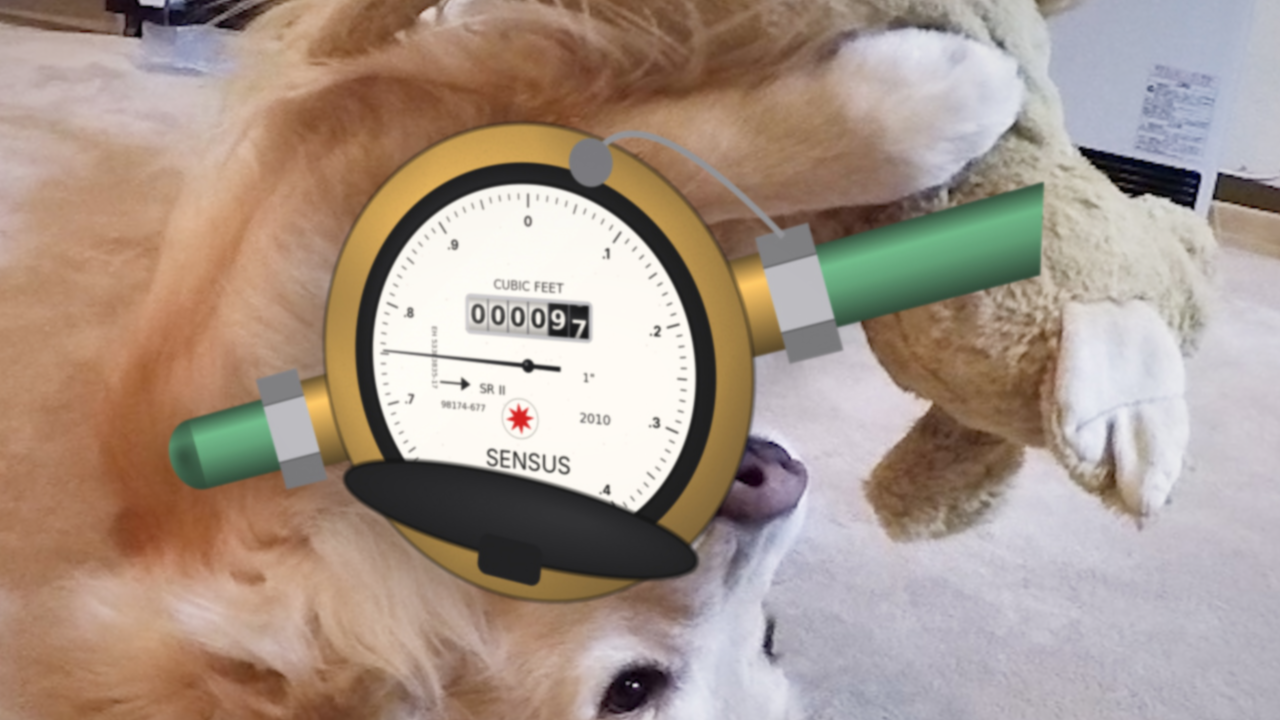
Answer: **96.75** ft³
